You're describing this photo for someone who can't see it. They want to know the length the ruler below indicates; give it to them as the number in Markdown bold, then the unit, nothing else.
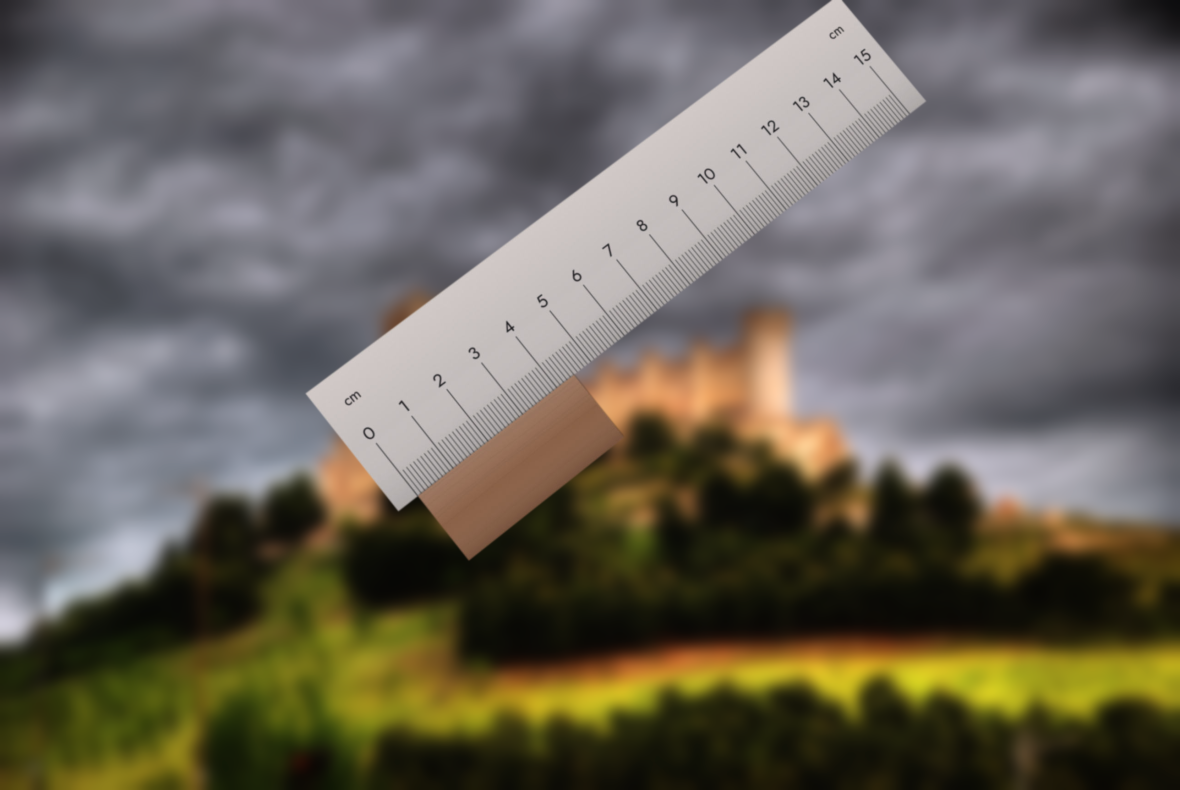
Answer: **4.5** cm
